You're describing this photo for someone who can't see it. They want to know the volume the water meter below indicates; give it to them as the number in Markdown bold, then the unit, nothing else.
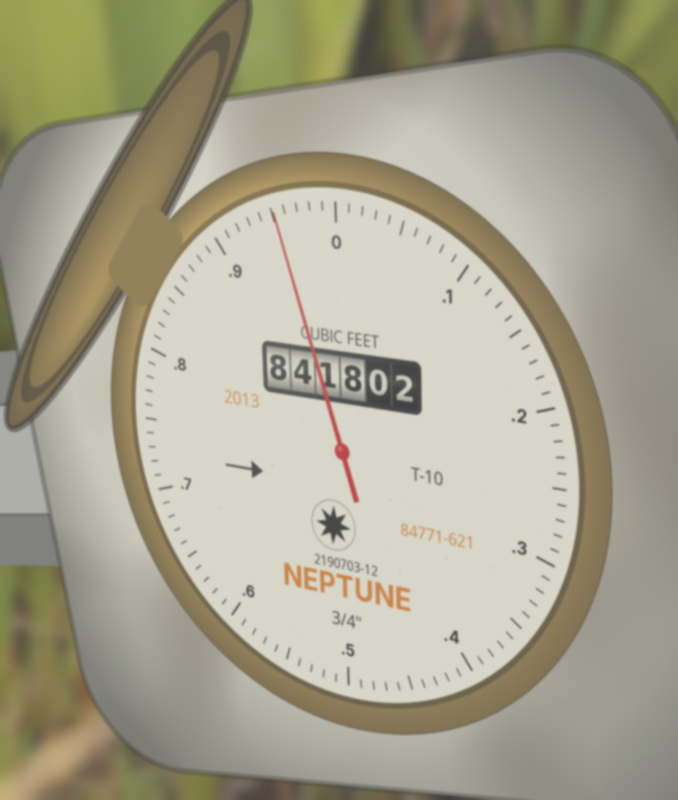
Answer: **841801.95** ft³
